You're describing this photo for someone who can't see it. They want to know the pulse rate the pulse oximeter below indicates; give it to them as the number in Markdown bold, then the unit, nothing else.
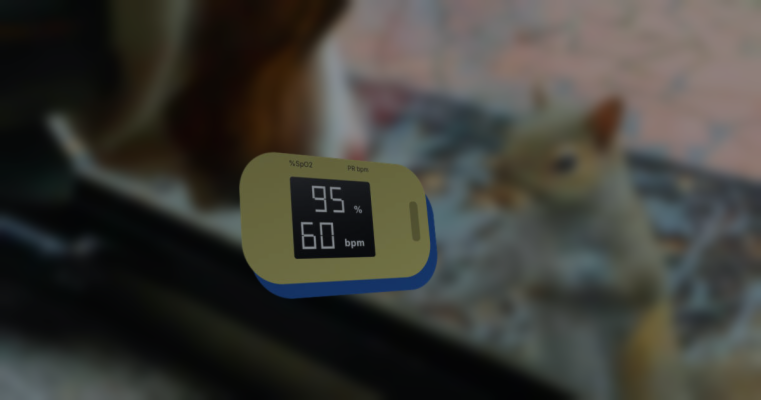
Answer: **60** bpm
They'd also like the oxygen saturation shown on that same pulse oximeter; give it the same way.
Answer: **95** %
